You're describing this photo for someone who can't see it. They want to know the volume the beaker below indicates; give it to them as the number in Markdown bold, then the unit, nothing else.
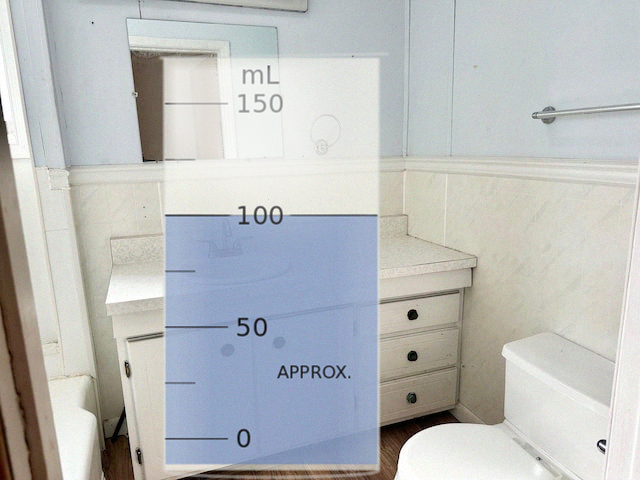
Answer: **100** mL
